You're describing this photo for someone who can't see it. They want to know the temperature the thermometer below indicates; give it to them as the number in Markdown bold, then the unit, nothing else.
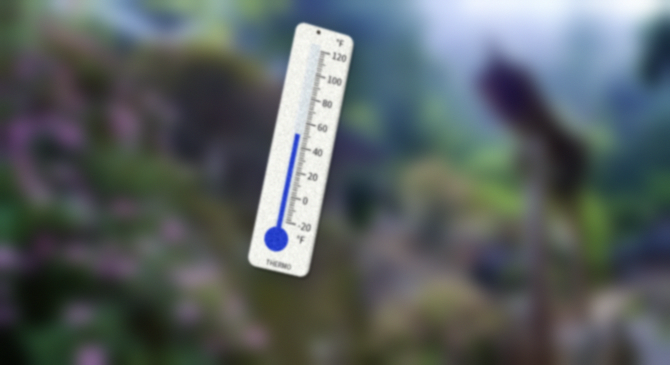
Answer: **50** °F
